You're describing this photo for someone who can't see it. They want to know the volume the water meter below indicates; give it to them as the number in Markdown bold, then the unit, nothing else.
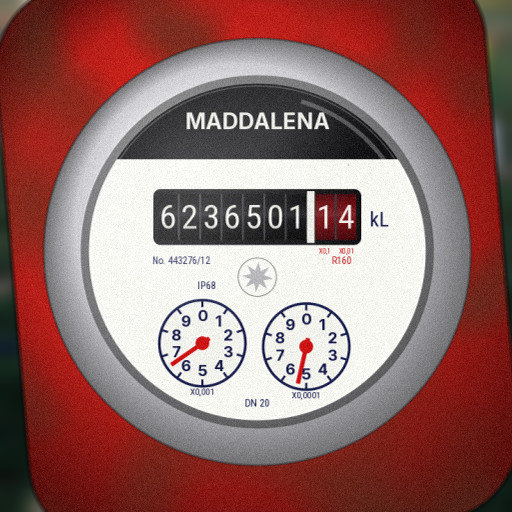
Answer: **6236501.1465** kL
